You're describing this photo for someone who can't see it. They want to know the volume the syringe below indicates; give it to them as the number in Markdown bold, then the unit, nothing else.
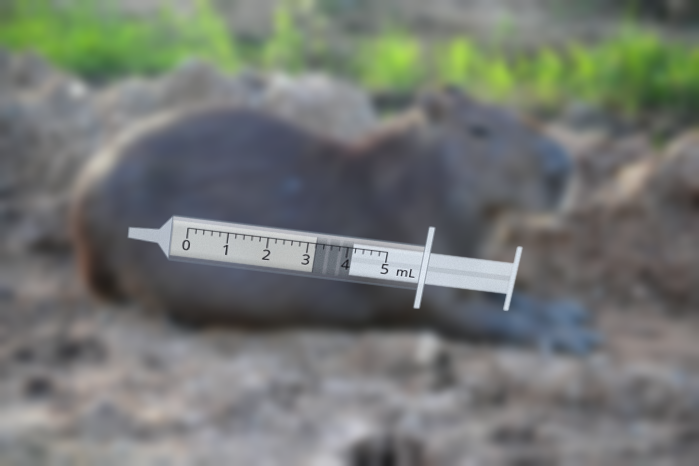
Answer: **3.2** mL
